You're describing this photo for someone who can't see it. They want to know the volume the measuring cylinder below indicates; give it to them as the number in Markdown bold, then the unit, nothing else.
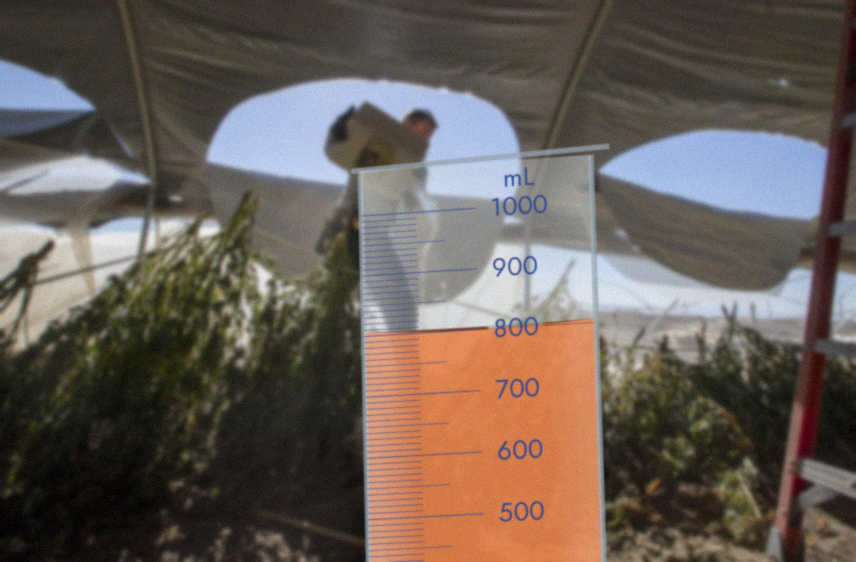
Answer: **800** mL
